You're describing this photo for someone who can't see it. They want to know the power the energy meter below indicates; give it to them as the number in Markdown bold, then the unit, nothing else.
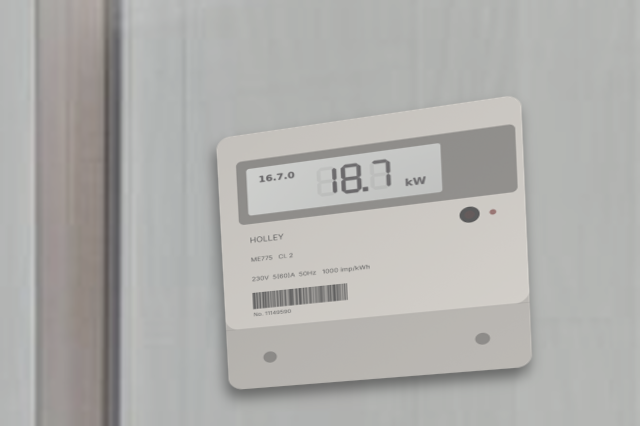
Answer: **18.7** kW
